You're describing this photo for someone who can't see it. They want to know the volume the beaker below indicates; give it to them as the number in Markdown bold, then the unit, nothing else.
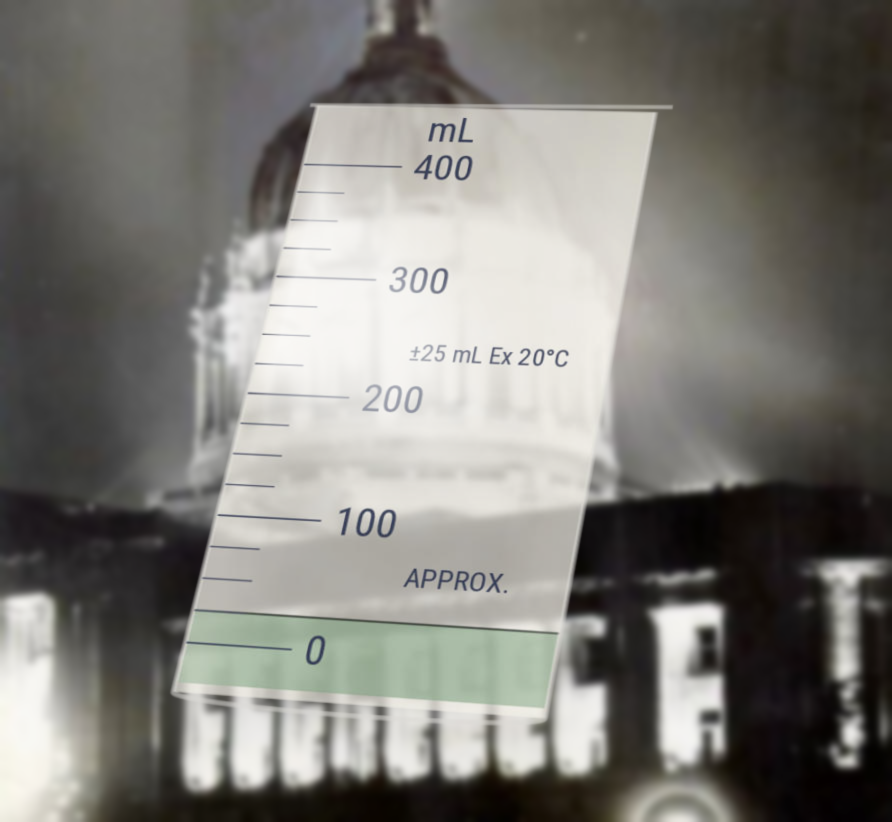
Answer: **25** mL
